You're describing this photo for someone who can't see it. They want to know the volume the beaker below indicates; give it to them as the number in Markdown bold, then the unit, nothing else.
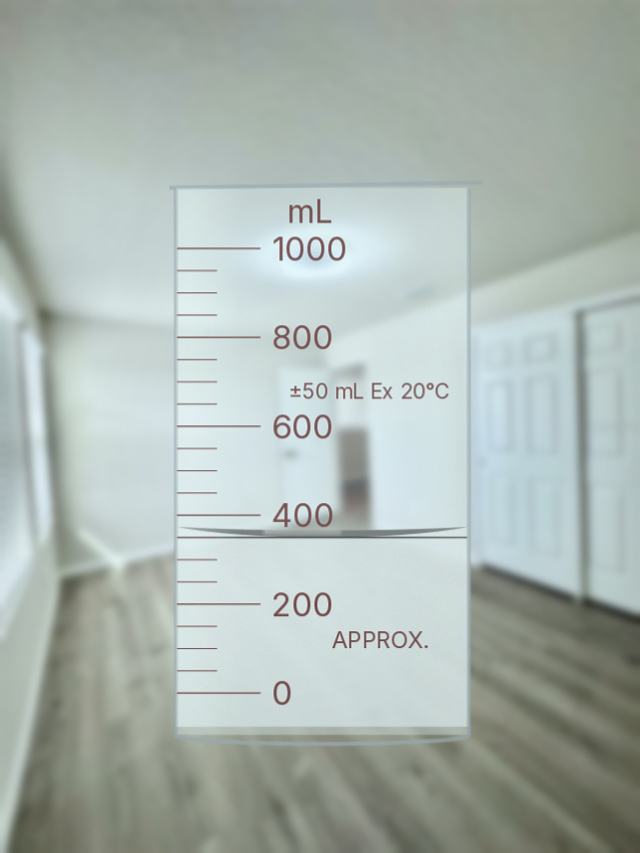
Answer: **350** mL
